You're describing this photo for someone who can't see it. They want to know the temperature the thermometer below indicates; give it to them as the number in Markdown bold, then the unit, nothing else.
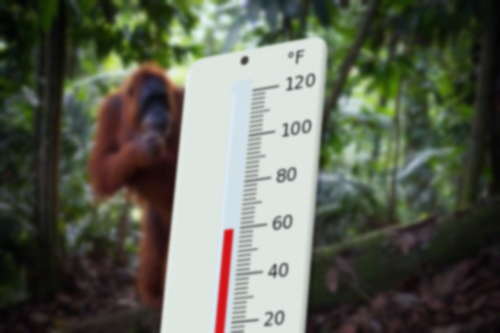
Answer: **60** °F
